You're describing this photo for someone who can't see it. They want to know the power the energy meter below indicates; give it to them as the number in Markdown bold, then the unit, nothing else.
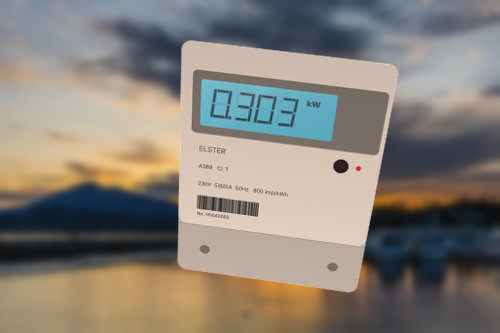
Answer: **0.303** kW
